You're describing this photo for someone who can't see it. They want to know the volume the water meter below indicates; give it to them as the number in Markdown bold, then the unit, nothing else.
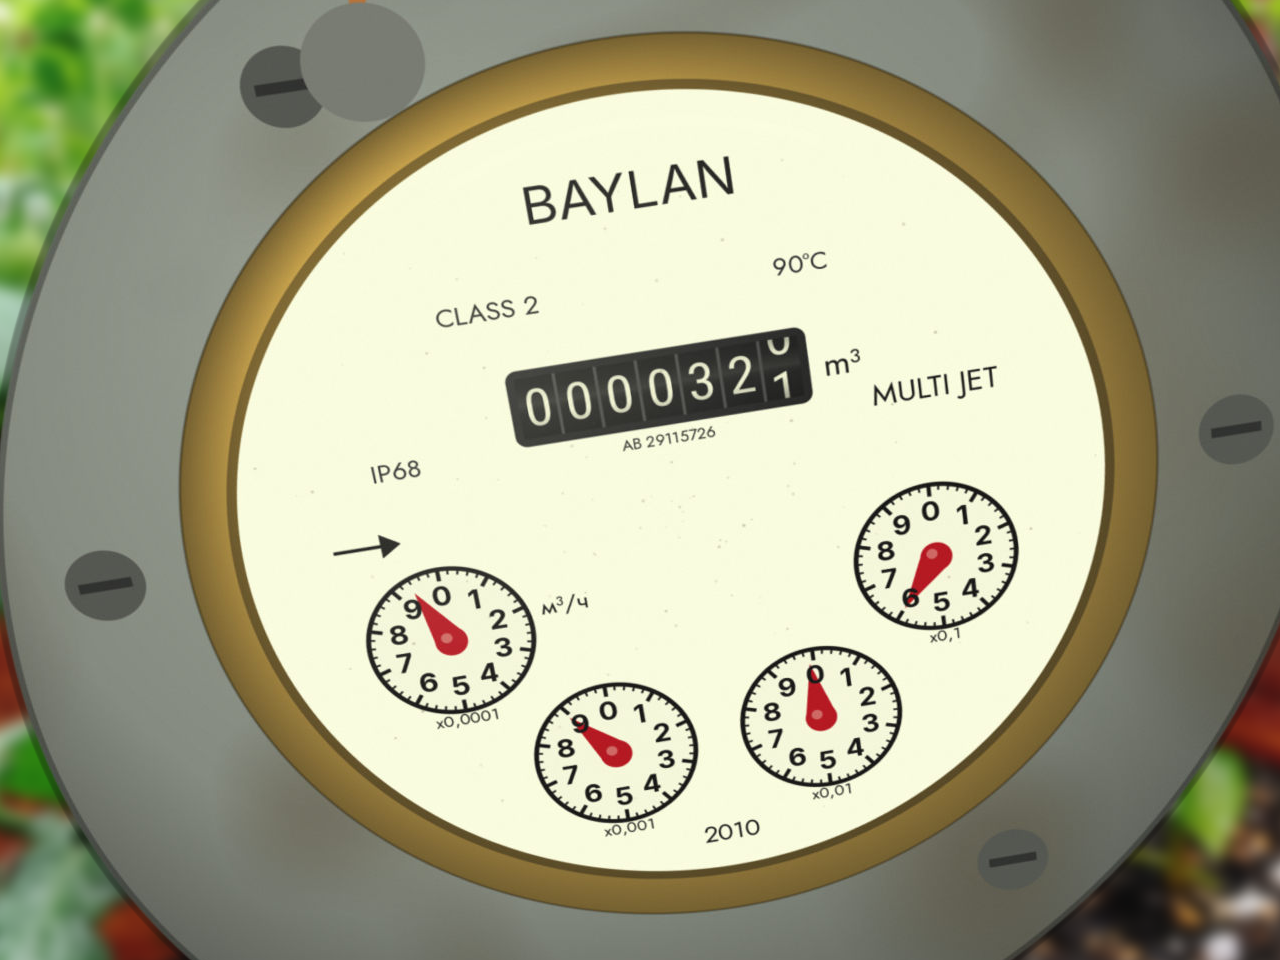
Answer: **320.5989** m³
